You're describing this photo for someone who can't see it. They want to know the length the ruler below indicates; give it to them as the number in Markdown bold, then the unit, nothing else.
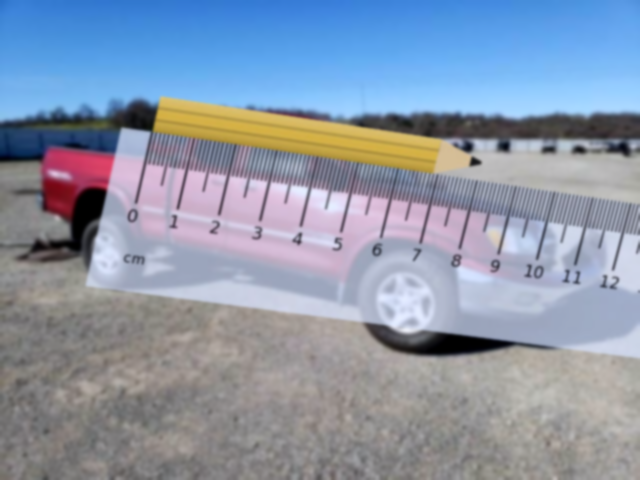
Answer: **8** cm
